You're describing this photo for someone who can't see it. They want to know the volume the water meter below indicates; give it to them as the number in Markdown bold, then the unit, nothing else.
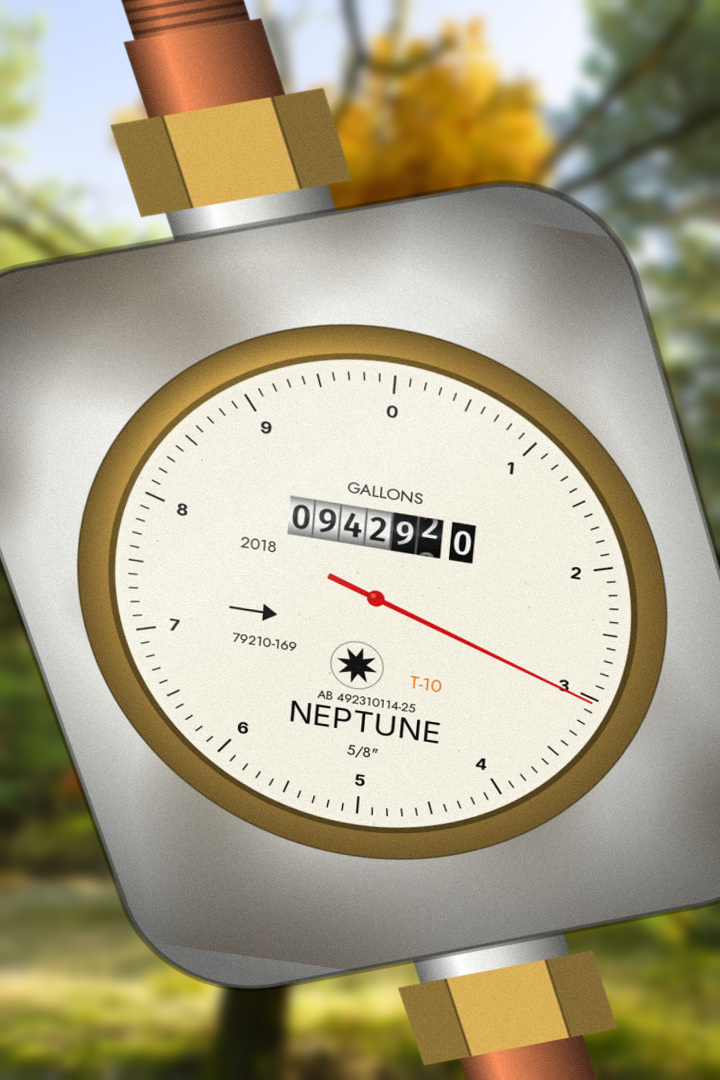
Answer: **942923.0** gal
